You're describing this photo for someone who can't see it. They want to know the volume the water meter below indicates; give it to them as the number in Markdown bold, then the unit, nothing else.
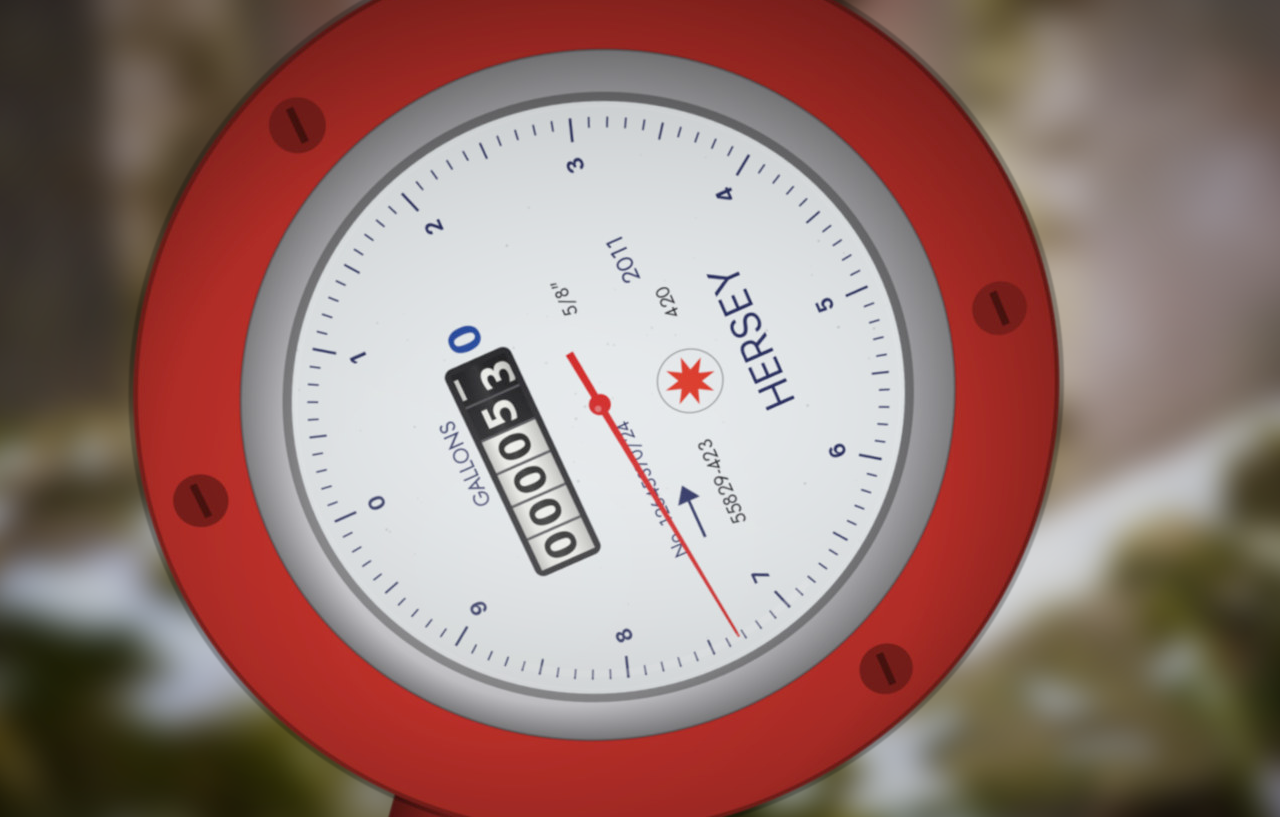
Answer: **527.3** gal
